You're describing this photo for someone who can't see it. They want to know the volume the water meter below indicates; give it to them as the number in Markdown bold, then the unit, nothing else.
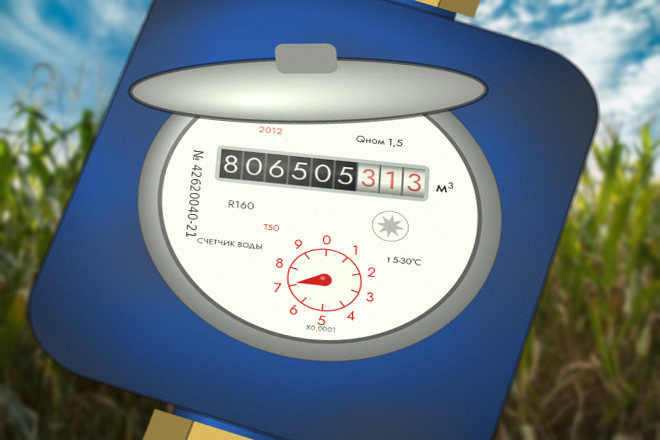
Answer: **806505.3137** m³
